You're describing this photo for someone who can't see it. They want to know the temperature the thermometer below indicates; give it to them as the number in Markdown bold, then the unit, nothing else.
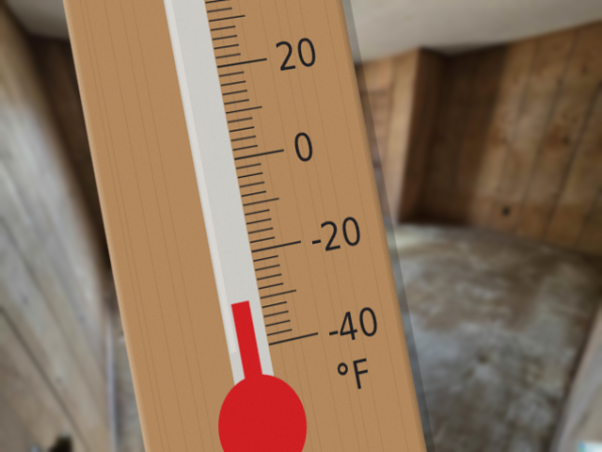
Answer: **-30** °F
